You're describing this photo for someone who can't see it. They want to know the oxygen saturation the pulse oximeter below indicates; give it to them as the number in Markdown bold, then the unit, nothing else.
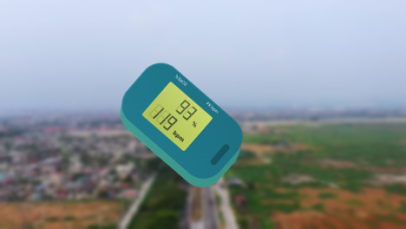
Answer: **93** %
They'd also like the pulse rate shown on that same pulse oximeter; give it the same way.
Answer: **119** bpm
